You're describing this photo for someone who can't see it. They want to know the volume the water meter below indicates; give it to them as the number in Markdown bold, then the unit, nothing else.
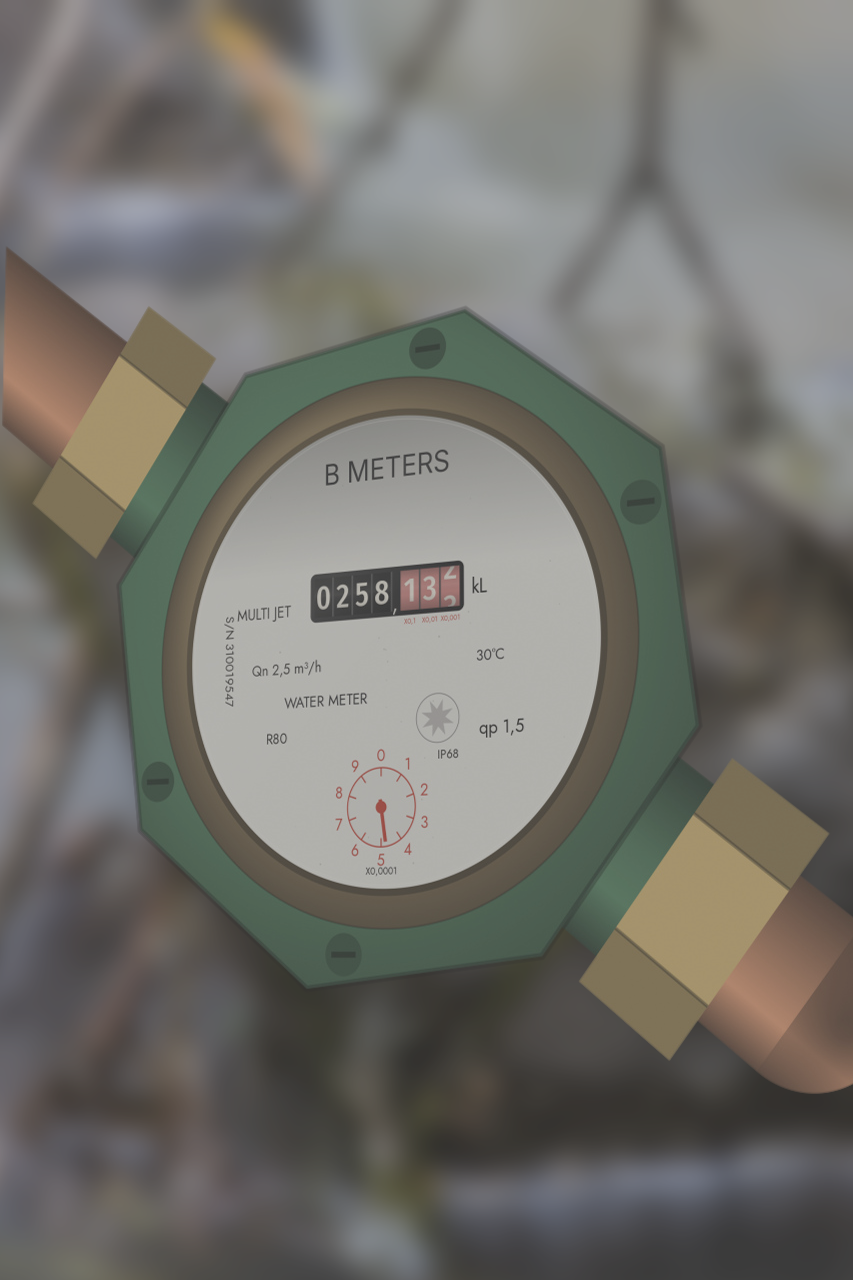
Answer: **258.1324** kL
